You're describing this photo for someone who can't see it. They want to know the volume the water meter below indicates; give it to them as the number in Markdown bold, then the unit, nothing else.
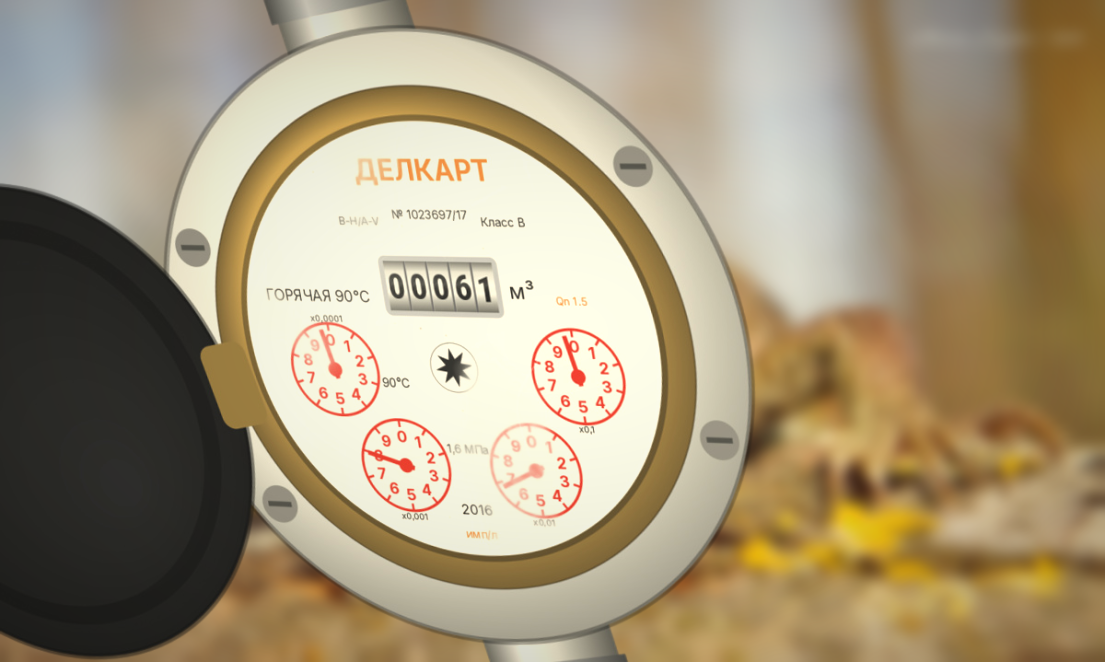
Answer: **60.9679** m³
